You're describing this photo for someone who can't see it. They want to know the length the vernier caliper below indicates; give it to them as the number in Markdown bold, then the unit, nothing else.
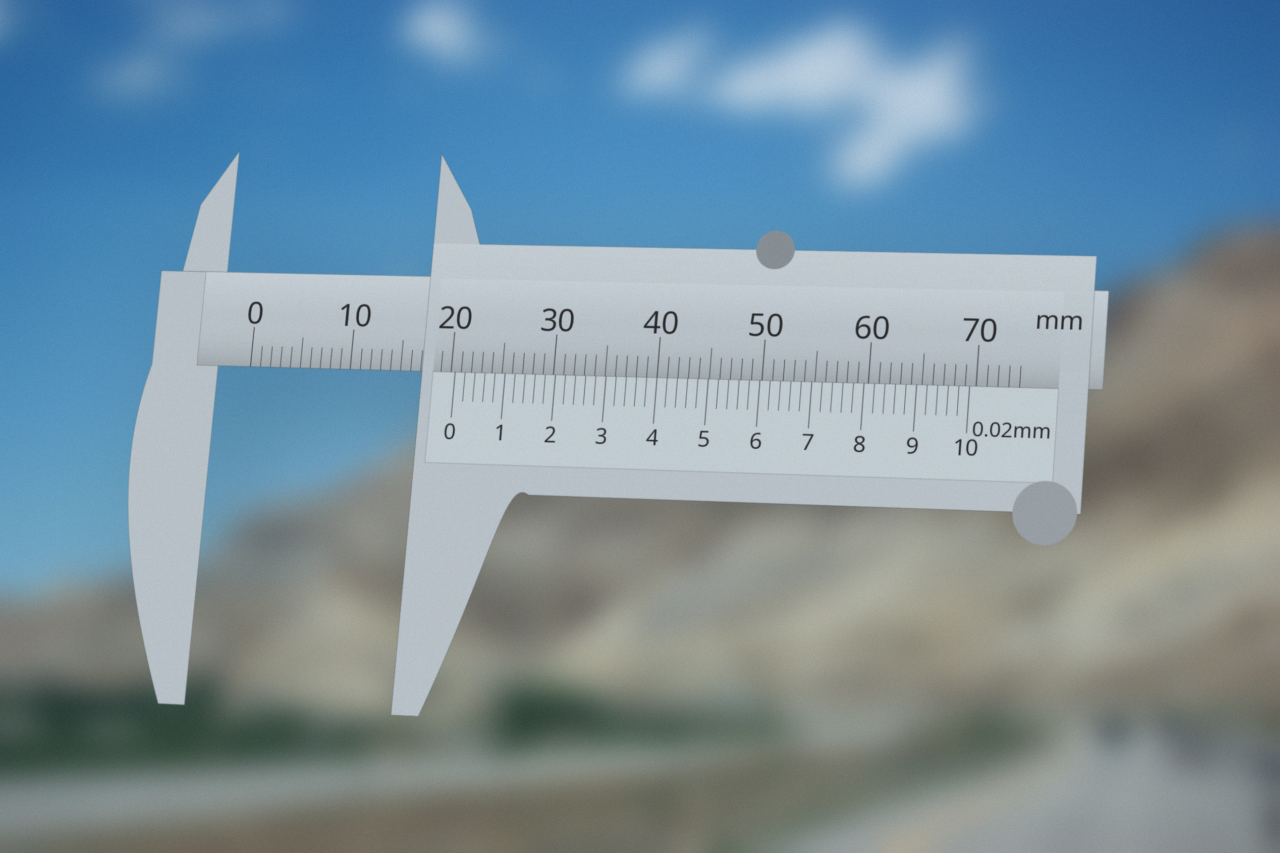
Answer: **20.4** mm
